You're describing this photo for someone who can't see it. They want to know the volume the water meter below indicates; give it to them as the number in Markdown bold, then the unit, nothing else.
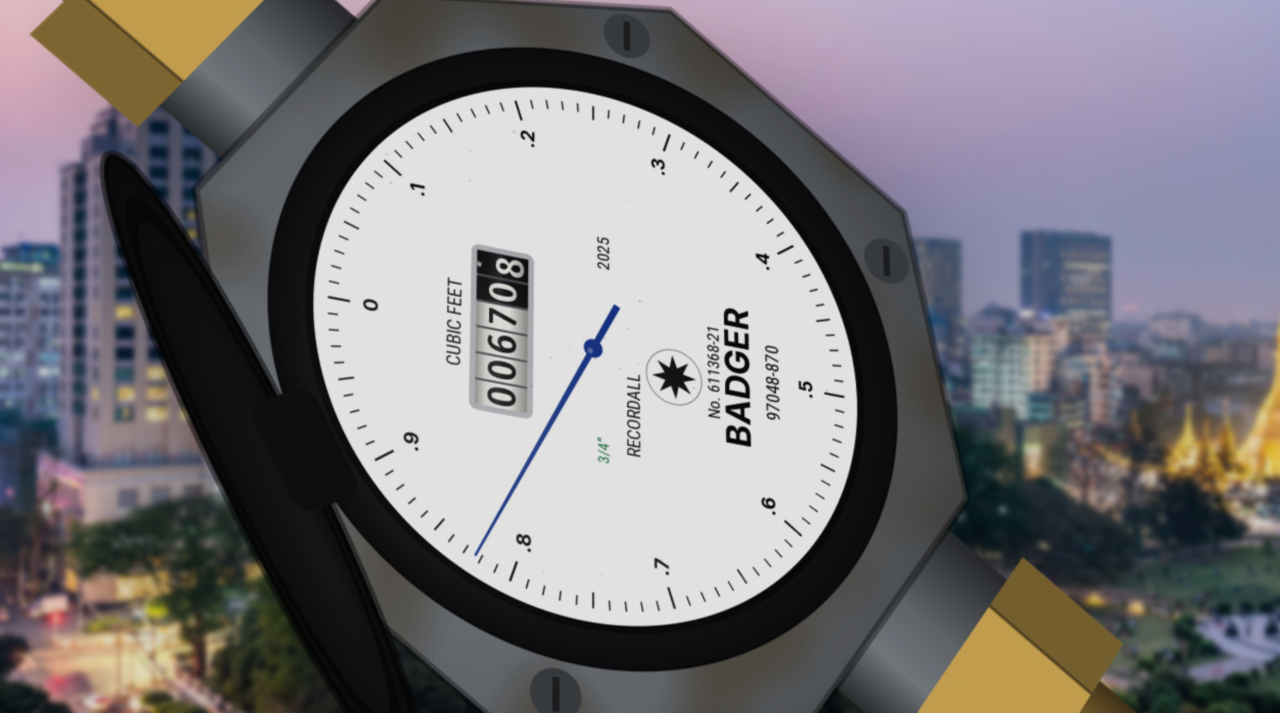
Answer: **6707.82** ft³
